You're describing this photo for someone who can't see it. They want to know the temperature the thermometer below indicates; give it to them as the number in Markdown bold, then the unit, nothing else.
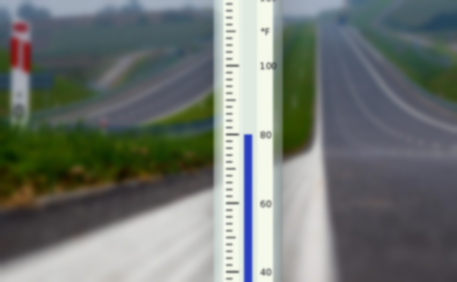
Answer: **80** °F
